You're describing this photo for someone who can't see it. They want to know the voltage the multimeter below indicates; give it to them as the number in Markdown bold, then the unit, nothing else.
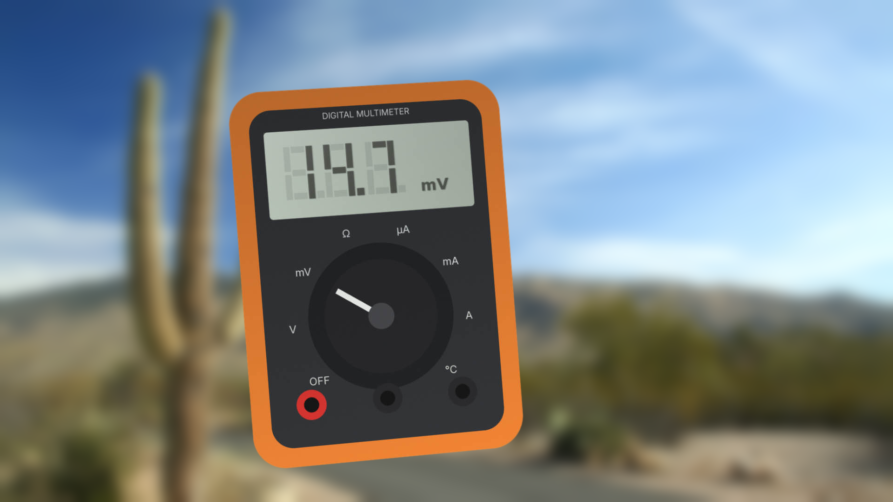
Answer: **14.7** mV
